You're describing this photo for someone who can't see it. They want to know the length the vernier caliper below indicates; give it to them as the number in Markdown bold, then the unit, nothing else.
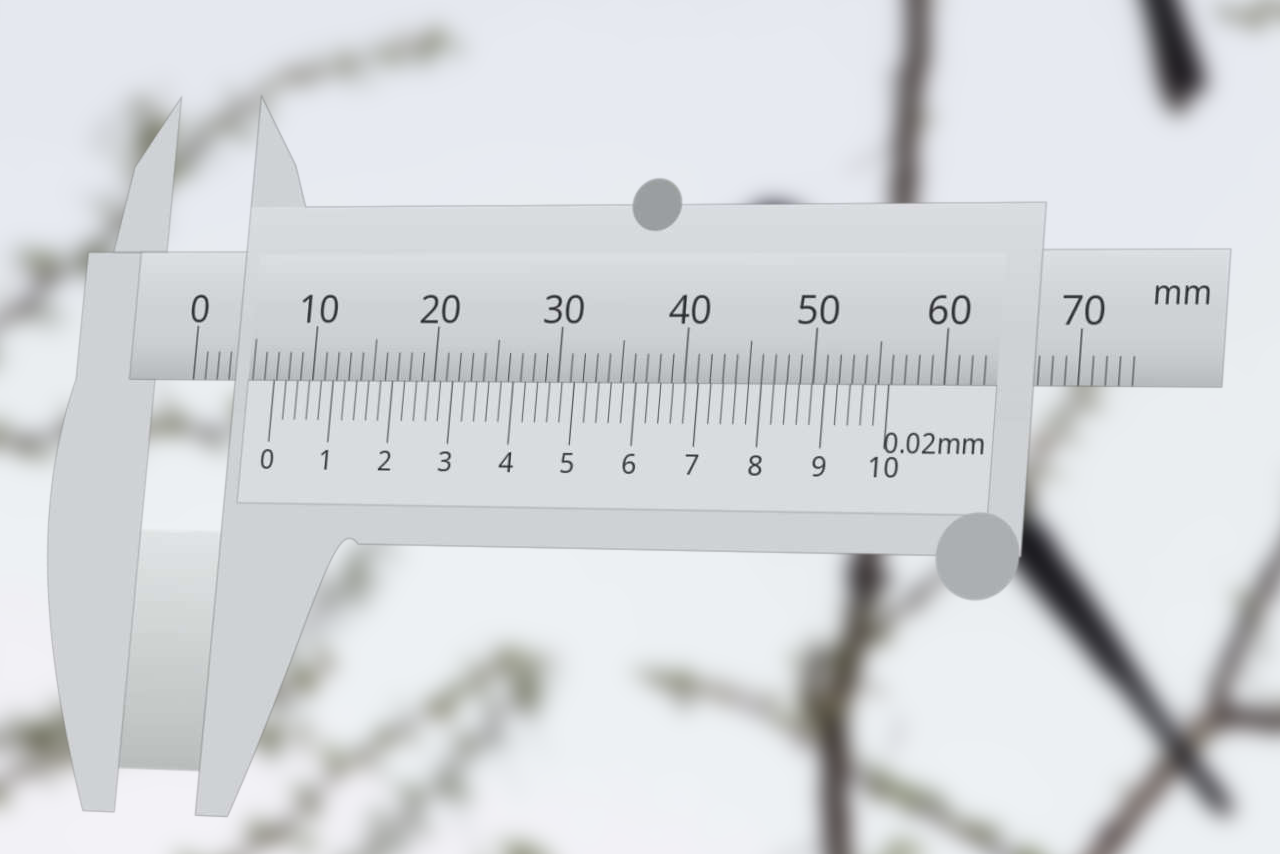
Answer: **6.8** mm
